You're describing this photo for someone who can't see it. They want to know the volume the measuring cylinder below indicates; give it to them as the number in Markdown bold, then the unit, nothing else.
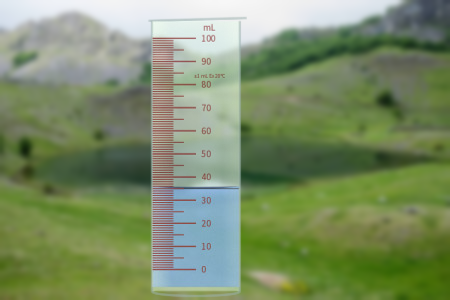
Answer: **35** mL
